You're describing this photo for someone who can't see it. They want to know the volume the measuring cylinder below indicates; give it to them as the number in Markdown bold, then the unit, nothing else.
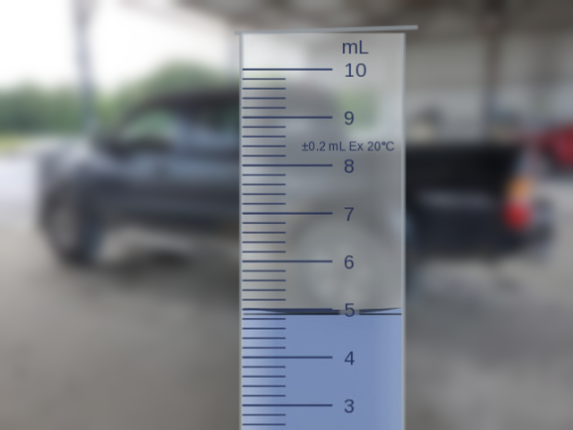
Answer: **4.9** mL
